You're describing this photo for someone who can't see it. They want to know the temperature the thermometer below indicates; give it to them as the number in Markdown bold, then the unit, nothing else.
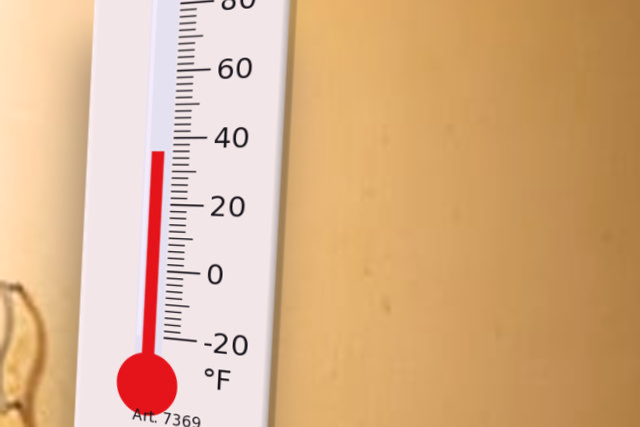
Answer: **36** °F
